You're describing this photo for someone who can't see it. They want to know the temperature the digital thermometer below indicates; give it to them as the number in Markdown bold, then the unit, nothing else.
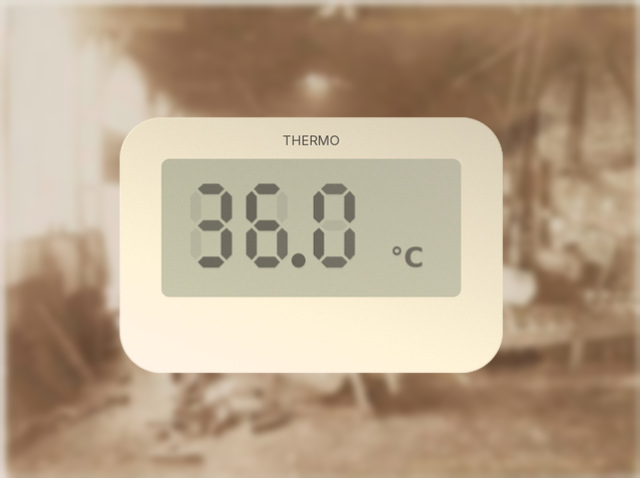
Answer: **36.0** °C
